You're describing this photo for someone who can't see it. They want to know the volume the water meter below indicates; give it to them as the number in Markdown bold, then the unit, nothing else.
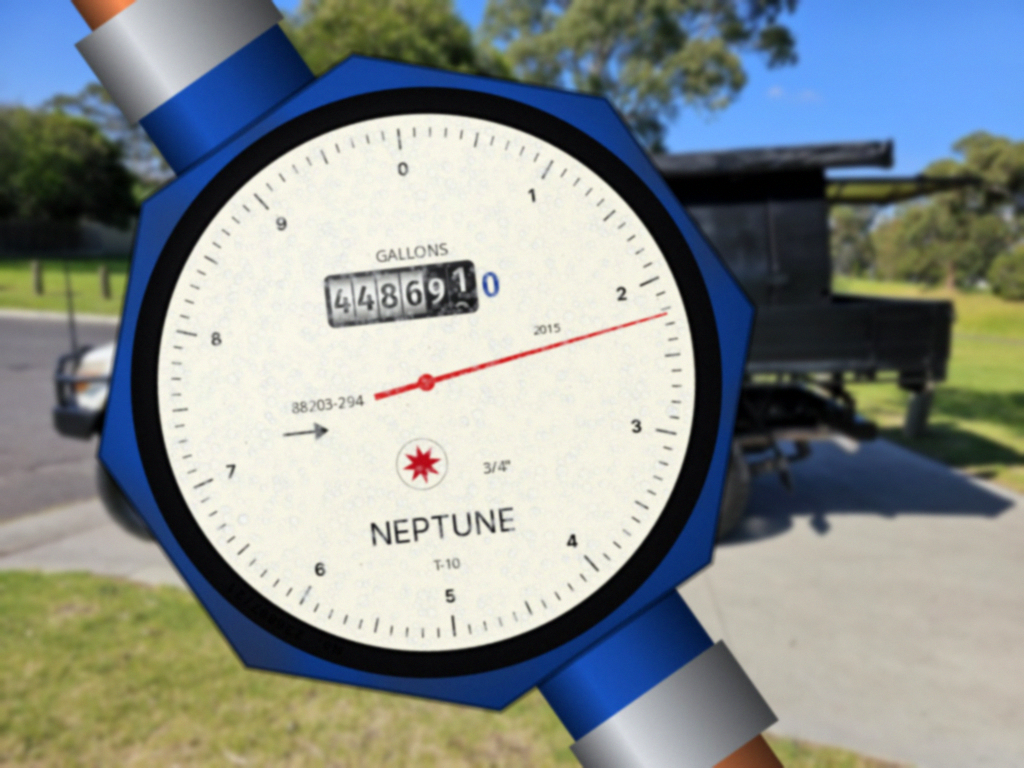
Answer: **4486912.2** gal
